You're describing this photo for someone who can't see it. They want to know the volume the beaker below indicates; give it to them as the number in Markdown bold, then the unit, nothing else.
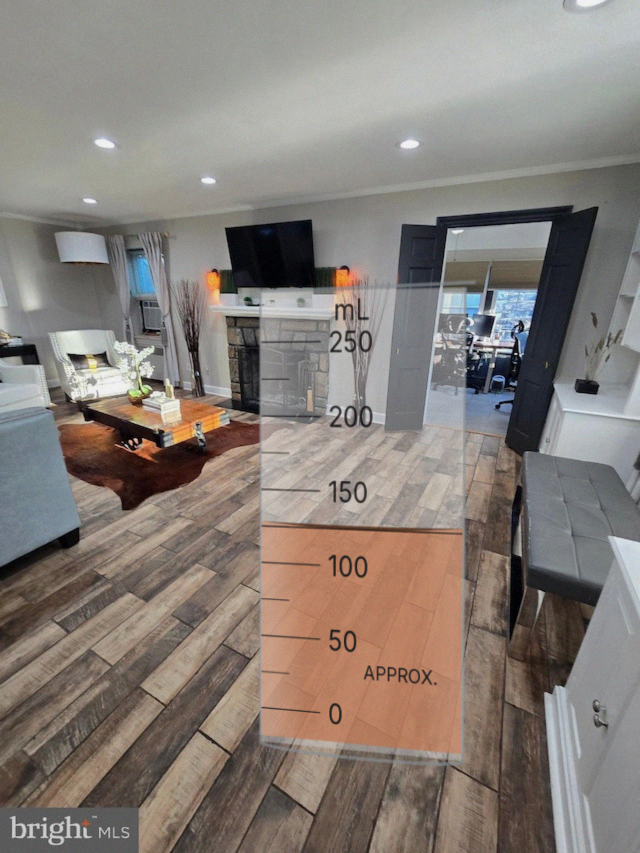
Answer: **125** mL
